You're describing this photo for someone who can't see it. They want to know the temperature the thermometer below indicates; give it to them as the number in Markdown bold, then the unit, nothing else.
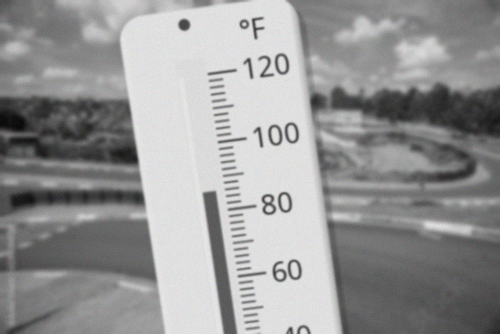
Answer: **86** °F
